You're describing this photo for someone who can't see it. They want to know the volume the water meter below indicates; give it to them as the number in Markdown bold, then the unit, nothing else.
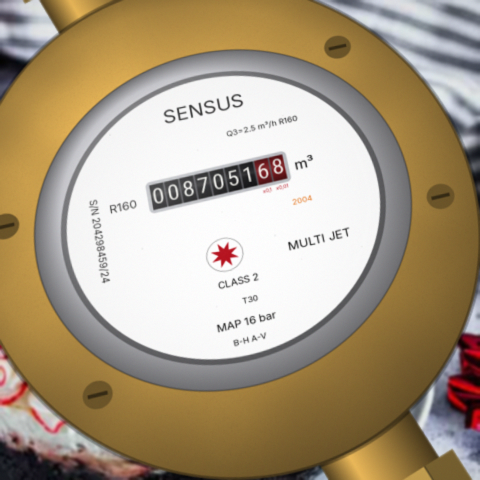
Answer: **87051.68** m³
